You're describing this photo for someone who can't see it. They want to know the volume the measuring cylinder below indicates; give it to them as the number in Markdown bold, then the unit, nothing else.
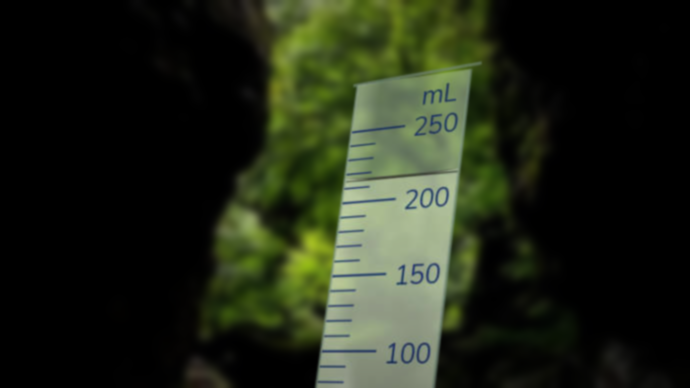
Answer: **215** mL
